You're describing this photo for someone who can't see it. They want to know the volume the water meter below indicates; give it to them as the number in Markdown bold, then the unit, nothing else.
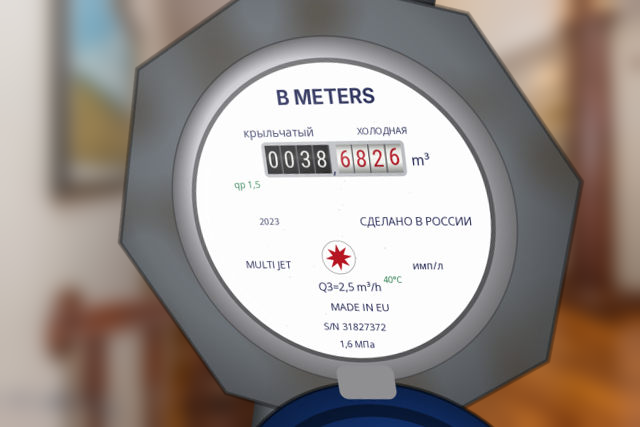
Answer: **38.6826** m³
